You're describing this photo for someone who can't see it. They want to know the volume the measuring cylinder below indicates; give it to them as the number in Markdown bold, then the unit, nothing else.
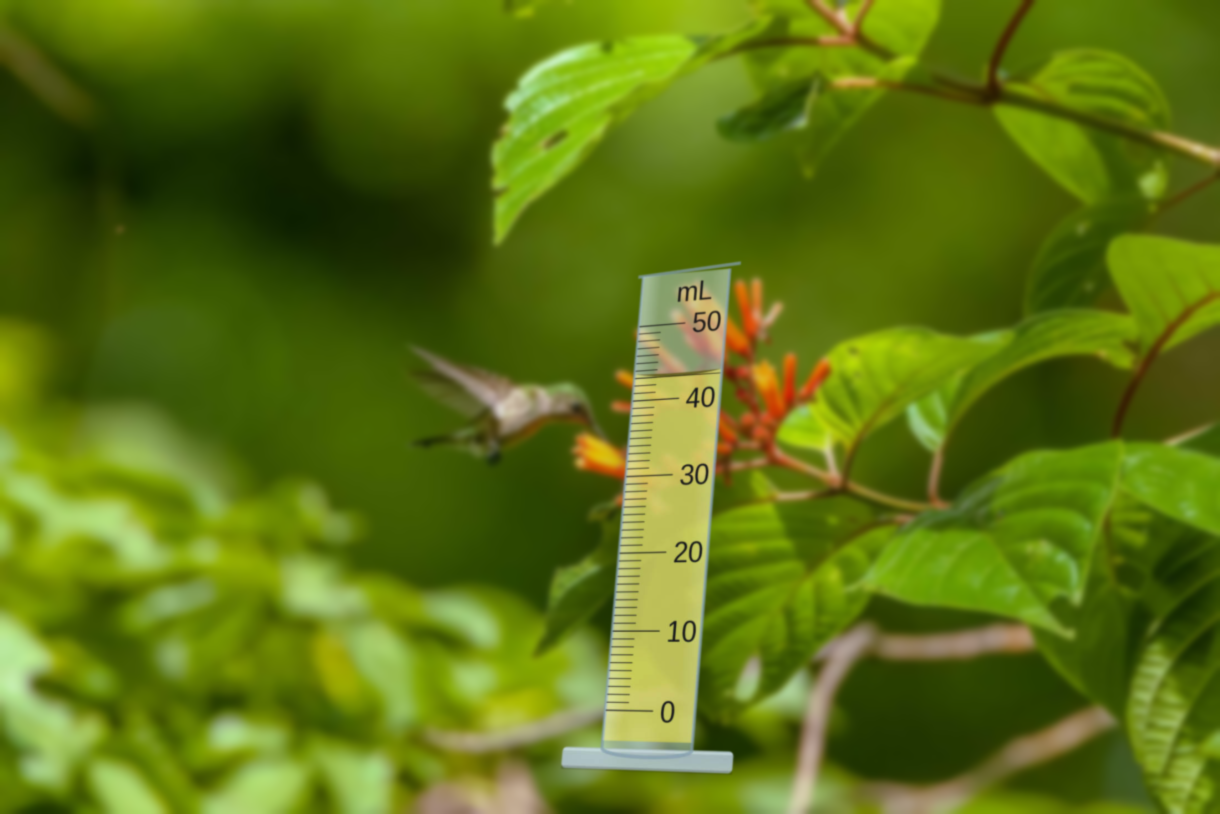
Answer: **43** mL
